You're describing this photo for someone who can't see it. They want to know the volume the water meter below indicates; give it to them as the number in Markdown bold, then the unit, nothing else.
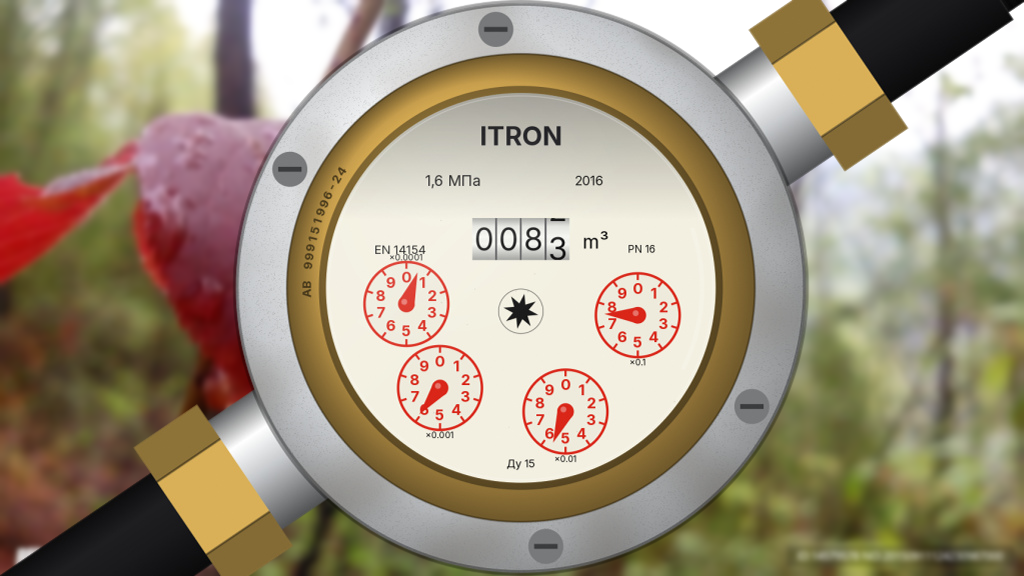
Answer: **82.7560** m³
